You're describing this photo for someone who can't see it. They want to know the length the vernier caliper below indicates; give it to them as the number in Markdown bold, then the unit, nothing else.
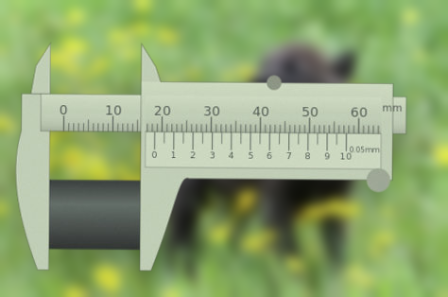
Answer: **18.5** mm
